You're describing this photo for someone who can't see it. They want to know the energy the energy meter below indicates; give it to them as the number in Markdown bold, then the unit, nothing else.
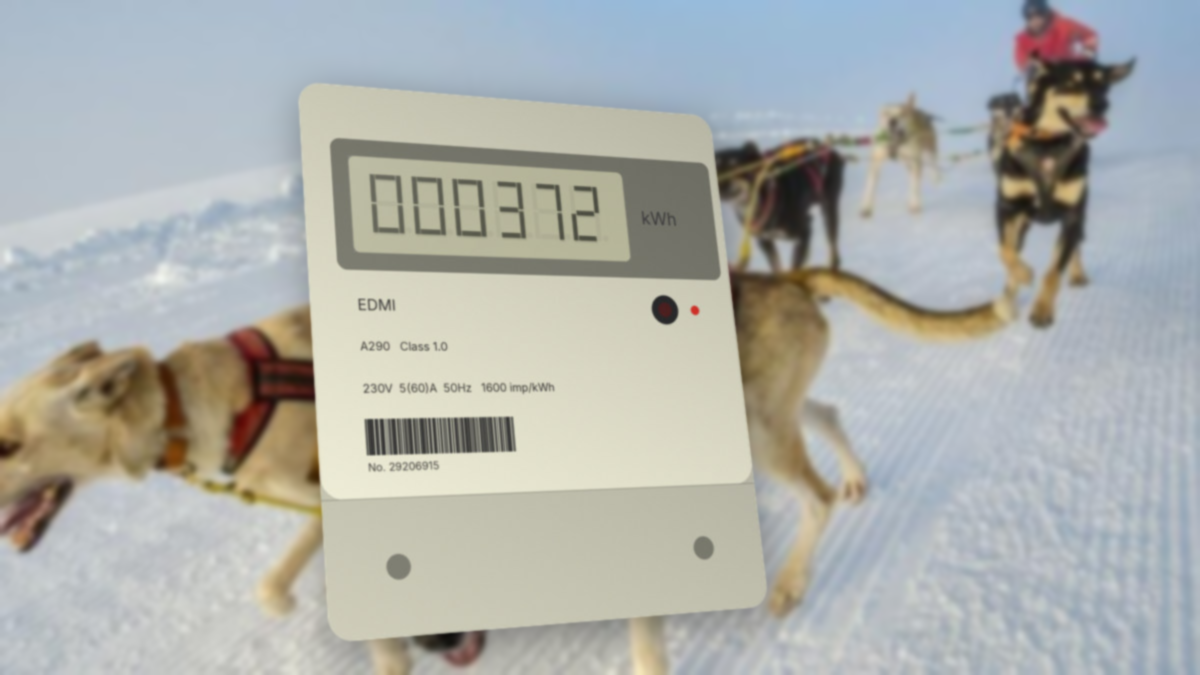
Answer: **372** kWh
